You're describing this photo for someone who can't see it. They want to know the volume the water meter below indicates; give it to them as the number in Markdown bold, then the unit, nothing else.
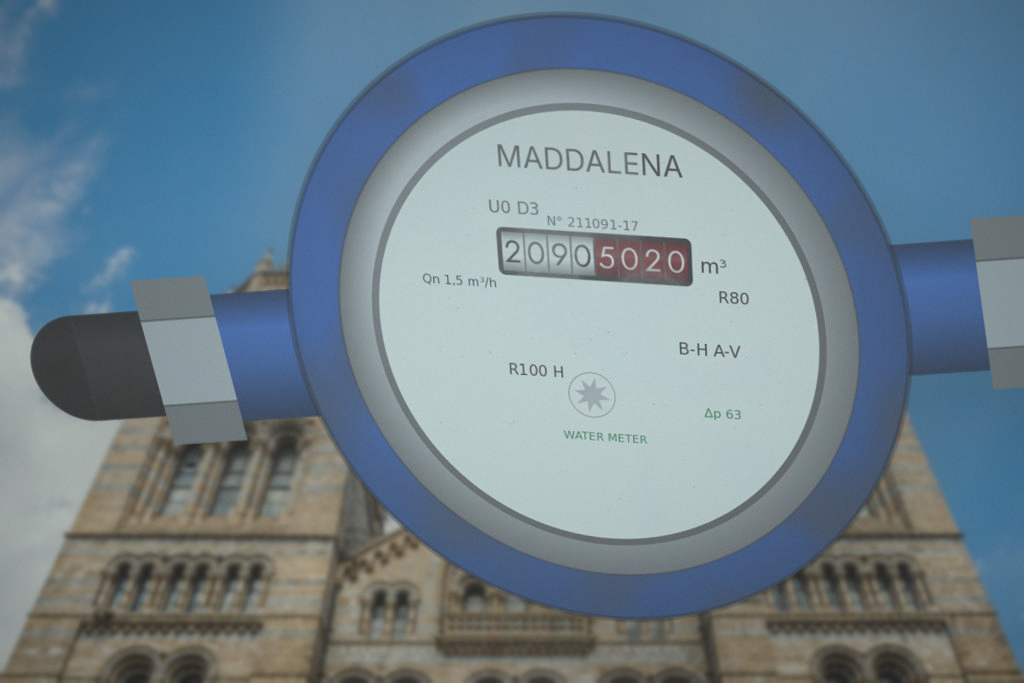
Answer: **2090.5020** m³
